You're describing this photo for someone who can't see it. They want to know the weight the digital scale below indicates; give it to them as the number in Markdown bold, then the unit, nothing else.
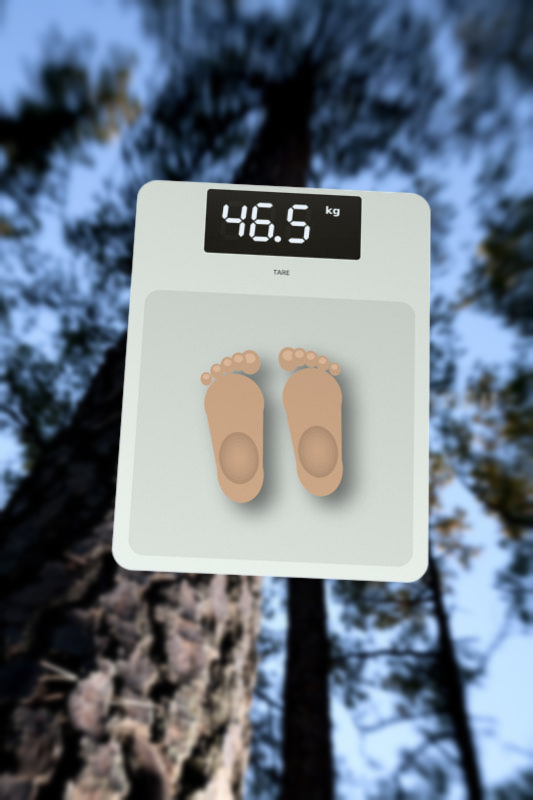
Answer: **46.5** kg
